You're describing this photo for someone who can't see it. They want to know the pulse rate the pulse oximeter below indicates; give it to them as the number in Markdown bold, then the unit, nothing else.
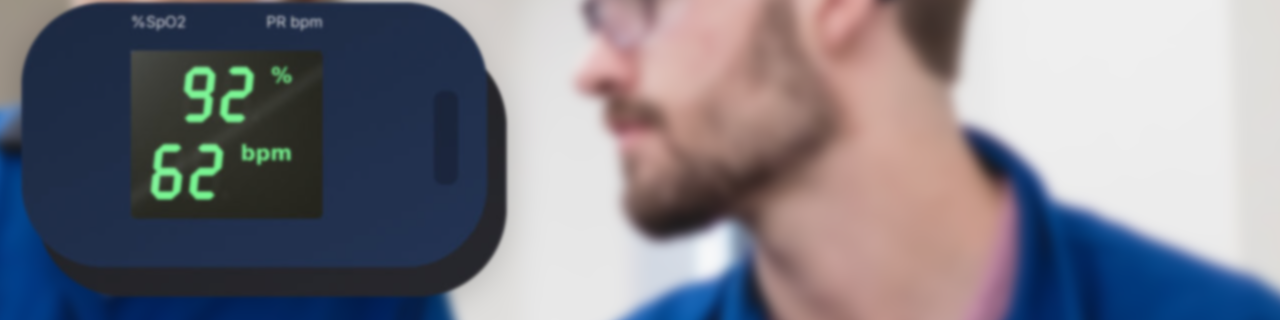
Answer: **62** bpm
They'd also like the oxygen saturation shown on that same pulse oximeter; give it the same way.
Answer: **92** %
